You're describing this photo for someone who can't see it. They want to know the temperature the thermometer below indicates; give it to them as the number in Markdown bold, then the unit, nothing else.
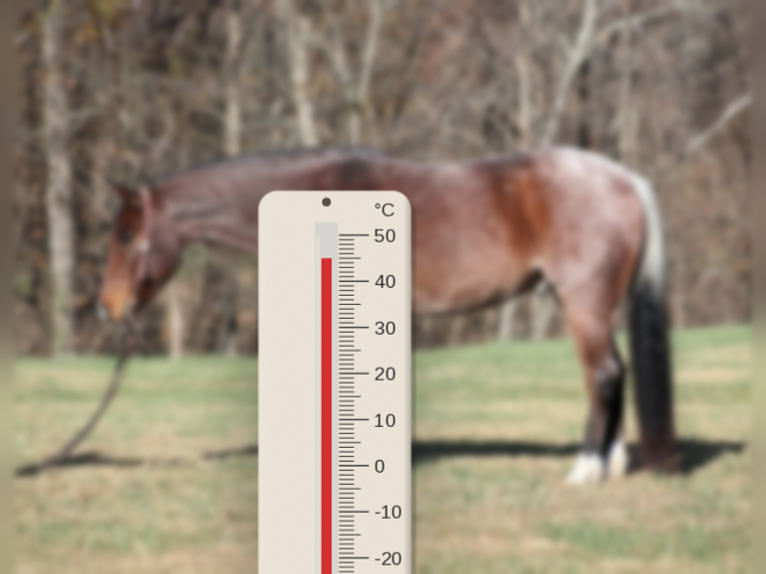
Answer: **45** °C
